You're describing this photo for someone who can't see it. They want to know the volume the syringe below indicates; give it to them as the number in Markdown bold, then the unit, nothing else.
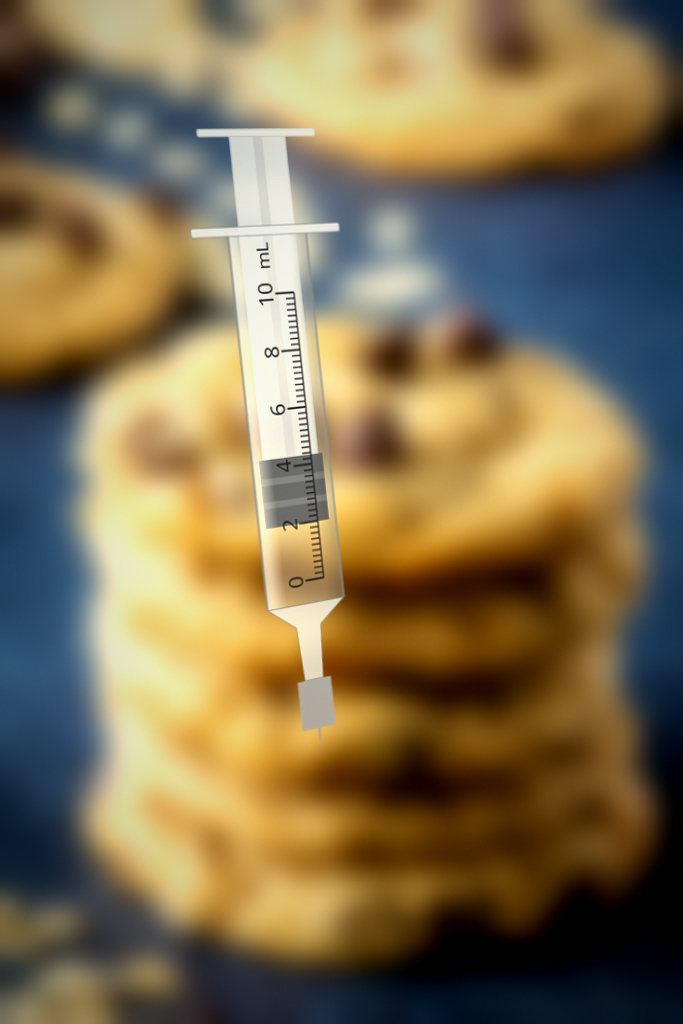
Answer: **2** mL
